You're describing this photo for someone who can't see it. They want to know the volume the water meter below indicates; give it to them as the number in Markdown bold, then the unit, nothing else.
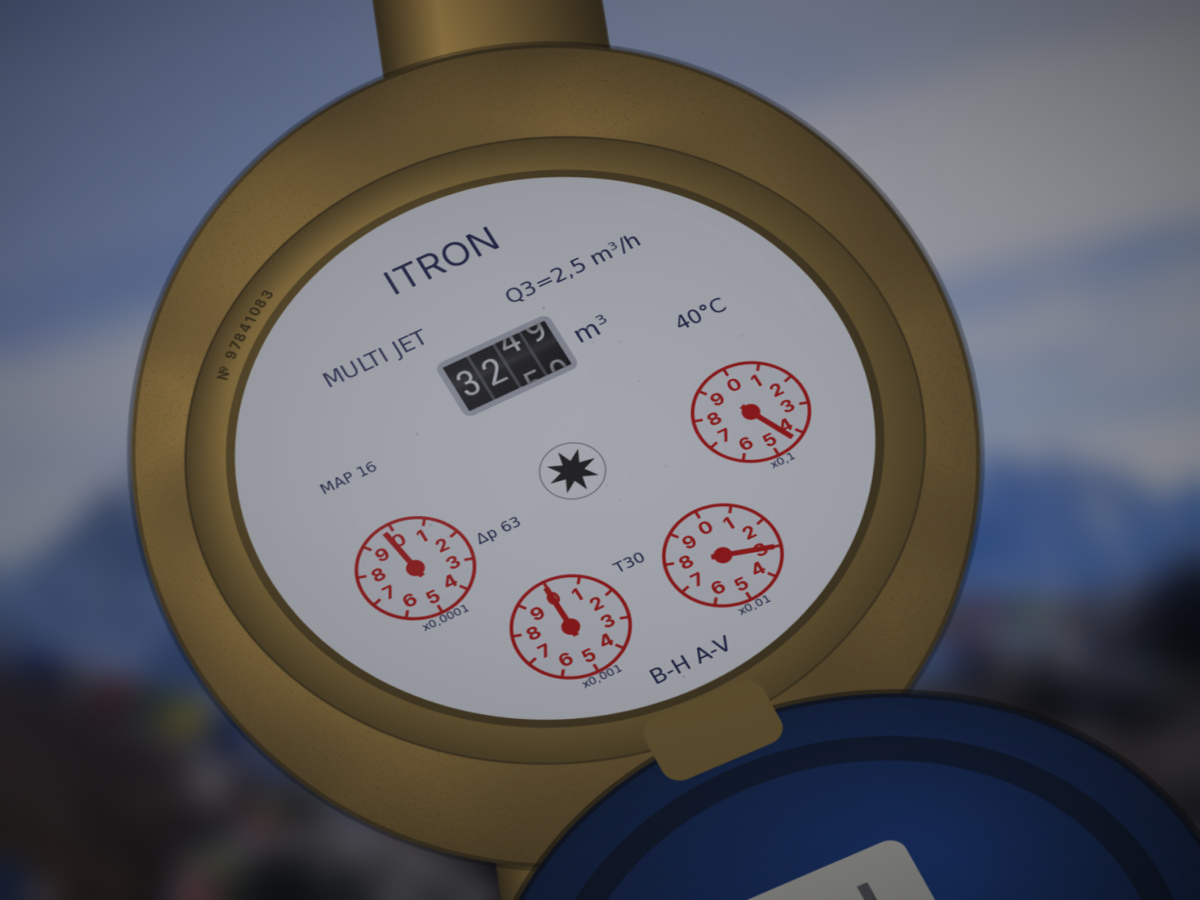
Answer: **3249.4299** m³
